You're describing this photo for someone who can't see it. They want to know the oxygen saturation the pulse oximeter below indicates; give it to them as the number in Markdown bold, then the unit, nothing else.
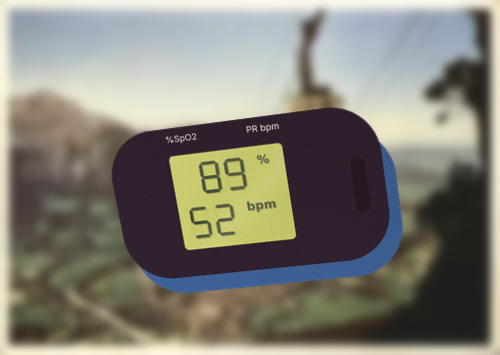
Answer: **89** %
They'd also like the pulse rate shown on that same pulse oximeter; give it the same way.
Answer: **52** bpm
